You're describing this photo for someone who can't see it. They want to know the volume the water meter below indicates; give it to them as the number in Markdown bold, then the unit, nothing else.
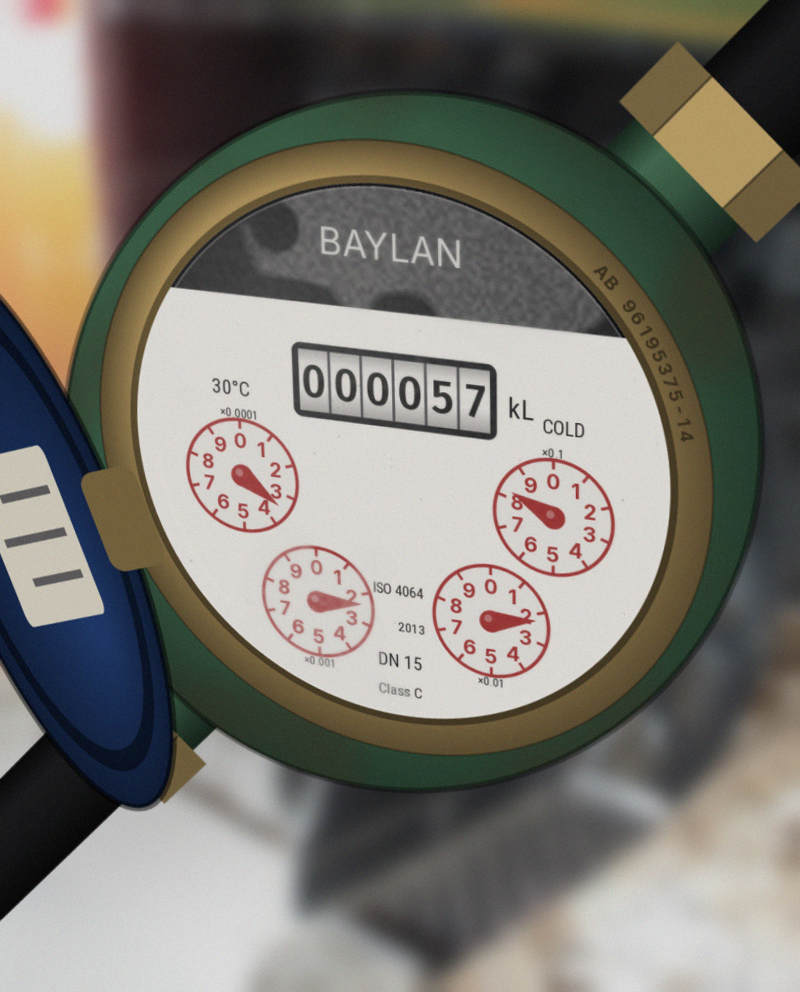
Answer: **57.8223** kL
